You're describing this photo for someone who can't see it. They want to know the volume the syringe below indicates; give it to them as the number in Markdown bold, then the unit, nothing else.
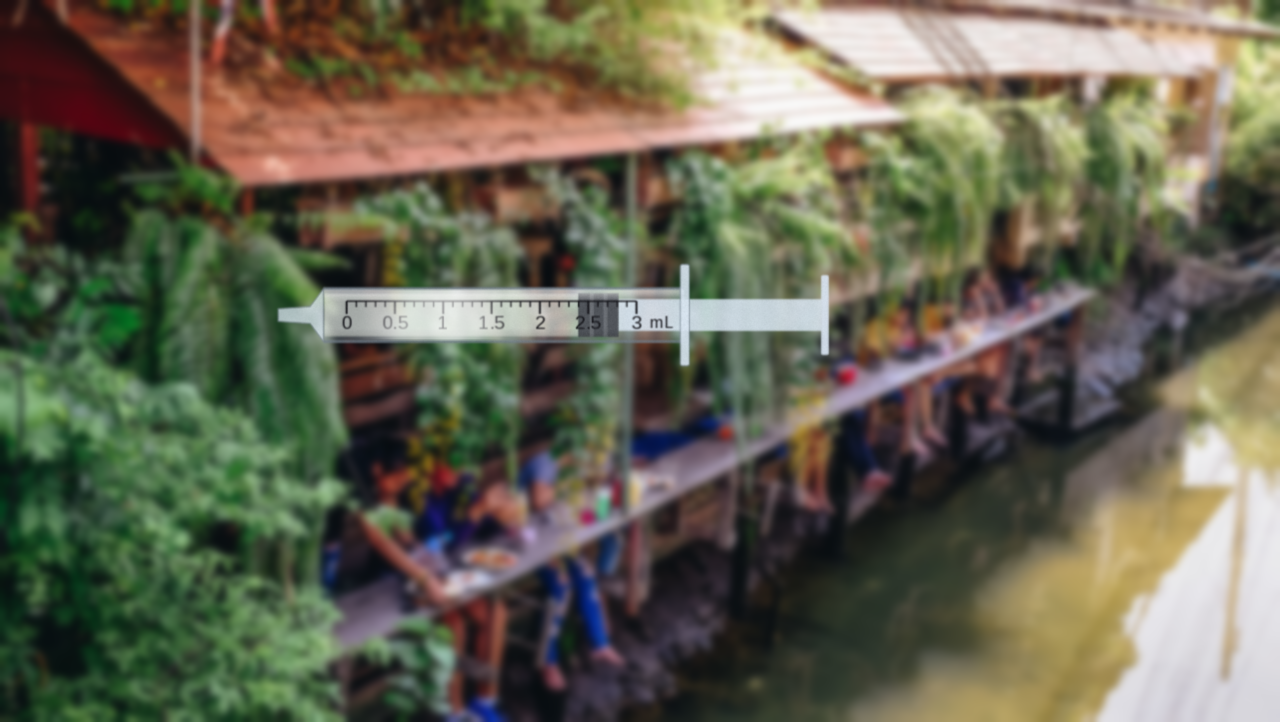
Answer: **2.4** mL
